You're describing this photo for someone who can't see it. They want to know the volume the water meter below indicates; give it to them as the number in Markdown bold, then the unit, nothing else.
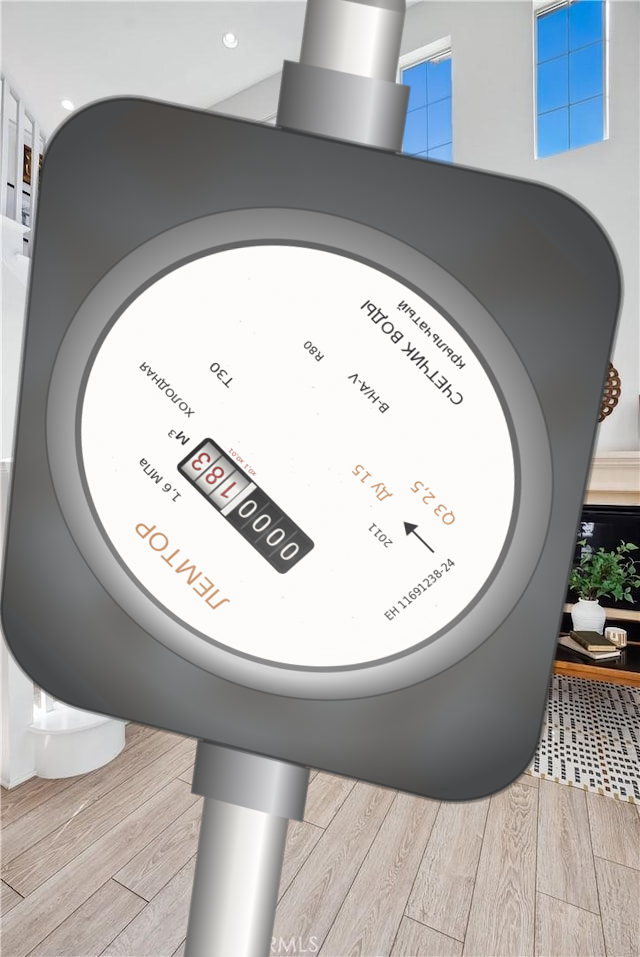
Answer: **0.183** m³
